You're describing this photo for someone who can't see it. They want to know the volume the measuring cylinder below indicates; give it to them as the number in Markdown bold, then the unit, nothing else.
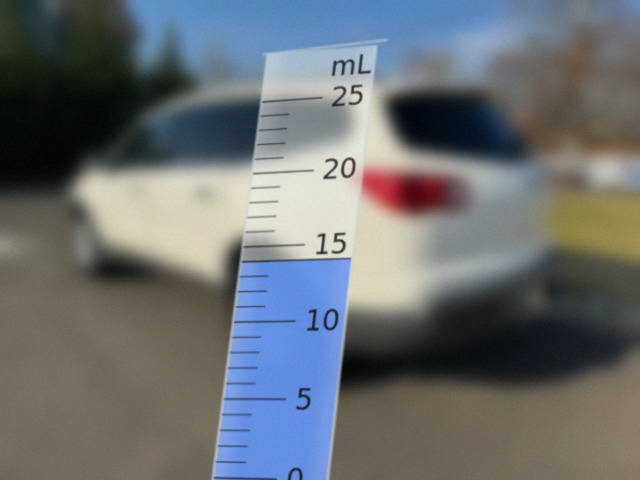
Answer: **14** mL
